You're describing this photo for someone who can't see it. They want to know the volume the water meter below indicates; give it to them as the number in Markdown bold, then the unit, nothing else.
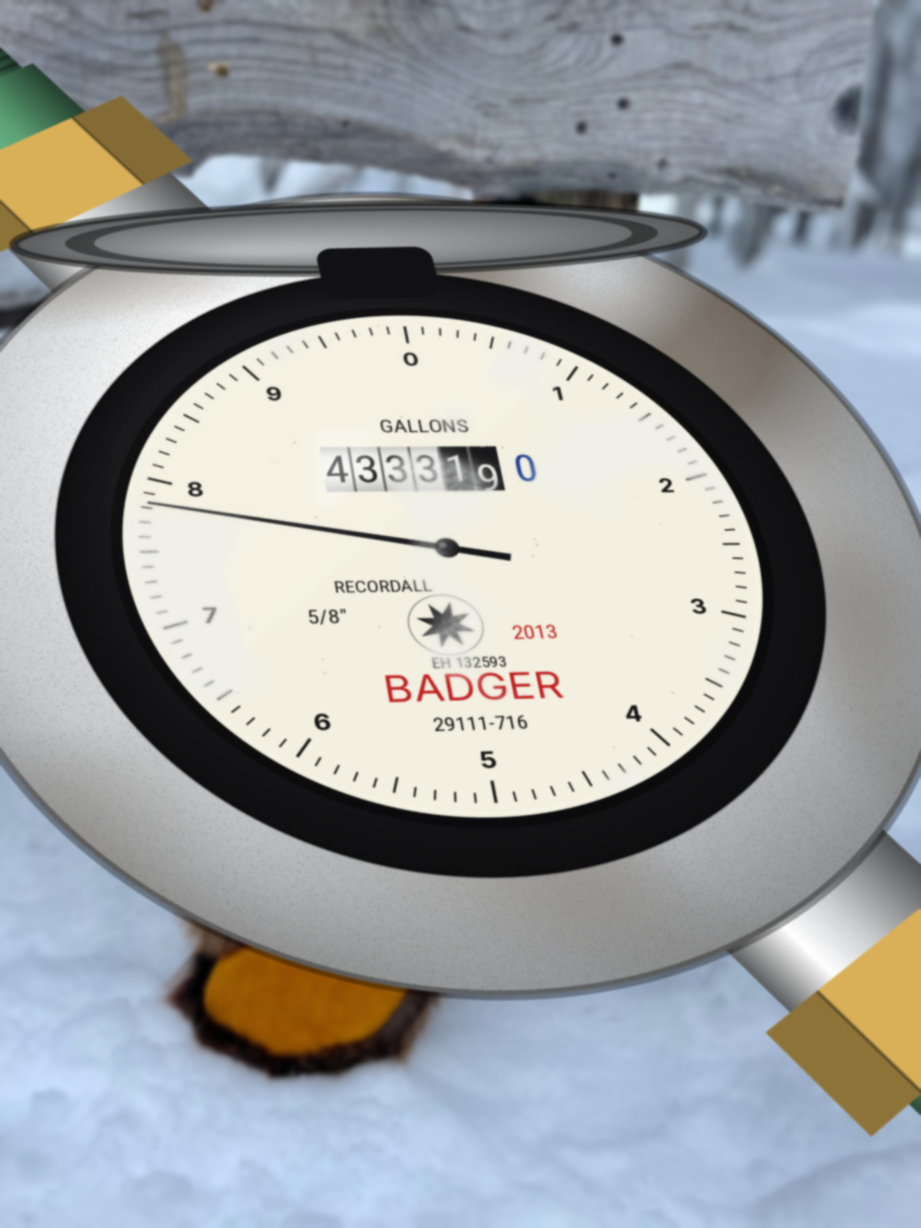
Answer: **4333187.8** gal
